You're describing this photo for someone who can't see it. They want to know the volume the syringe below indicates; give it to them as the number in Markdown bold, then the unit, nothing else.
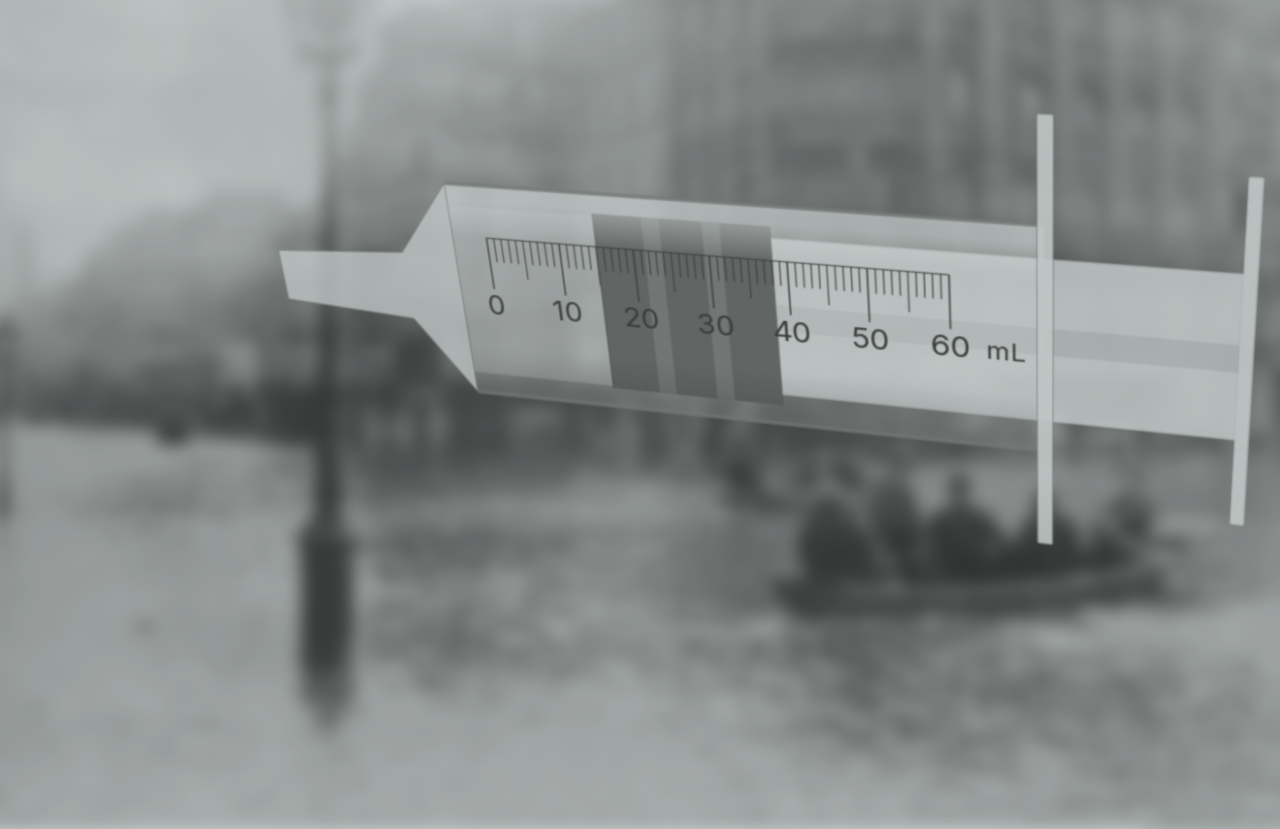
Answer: **15** mL
